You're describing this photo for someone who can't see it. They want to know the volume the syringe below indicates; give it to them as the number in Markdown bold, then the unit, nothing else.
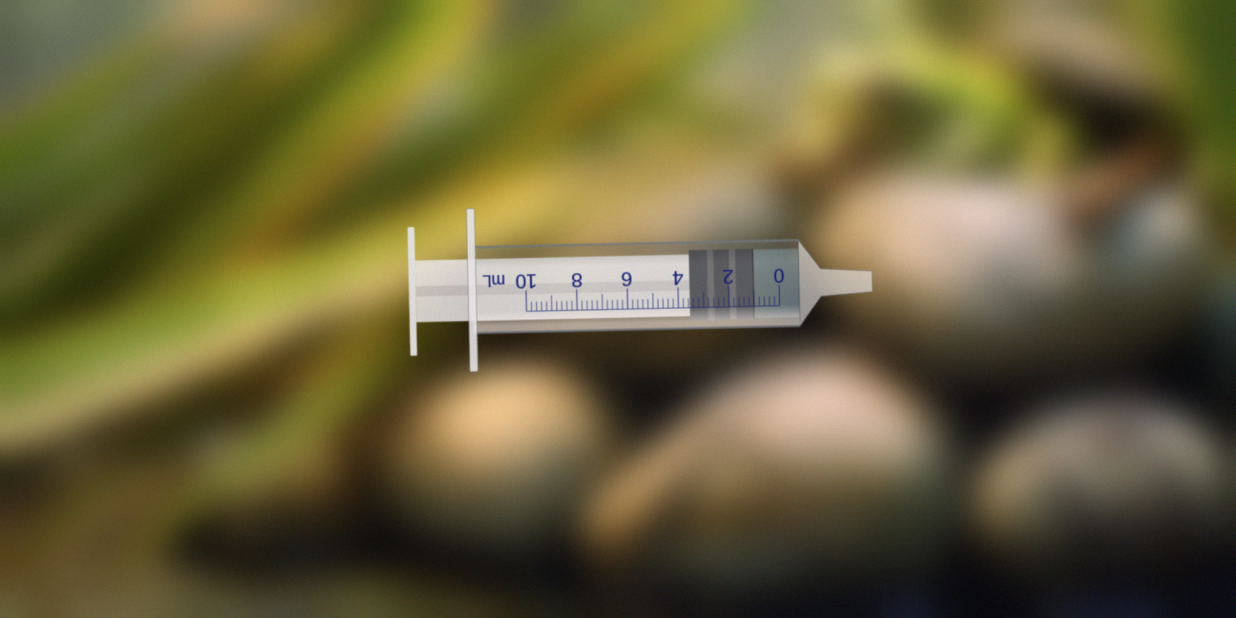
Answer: **1** mL
